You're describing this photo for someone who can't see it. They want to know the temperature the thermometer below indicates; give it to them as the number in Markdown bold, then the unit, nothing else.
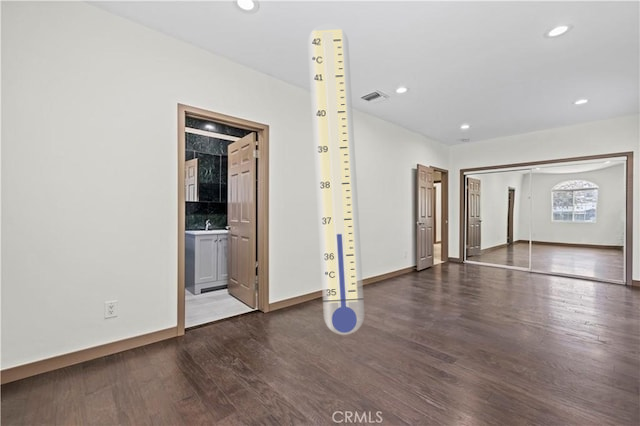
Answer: **36.6** °C
